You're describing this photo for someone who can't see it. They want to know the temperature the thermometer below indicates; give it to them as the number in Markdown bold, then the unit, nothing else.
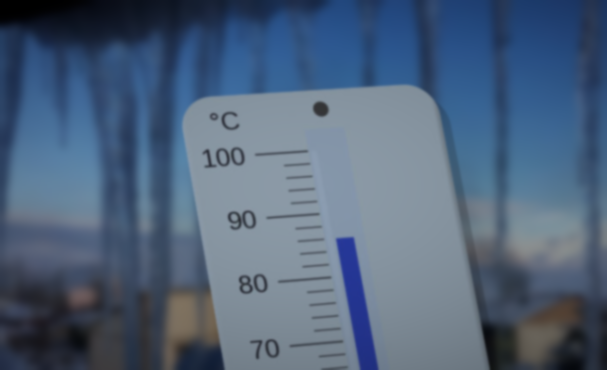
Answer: **86** °C
